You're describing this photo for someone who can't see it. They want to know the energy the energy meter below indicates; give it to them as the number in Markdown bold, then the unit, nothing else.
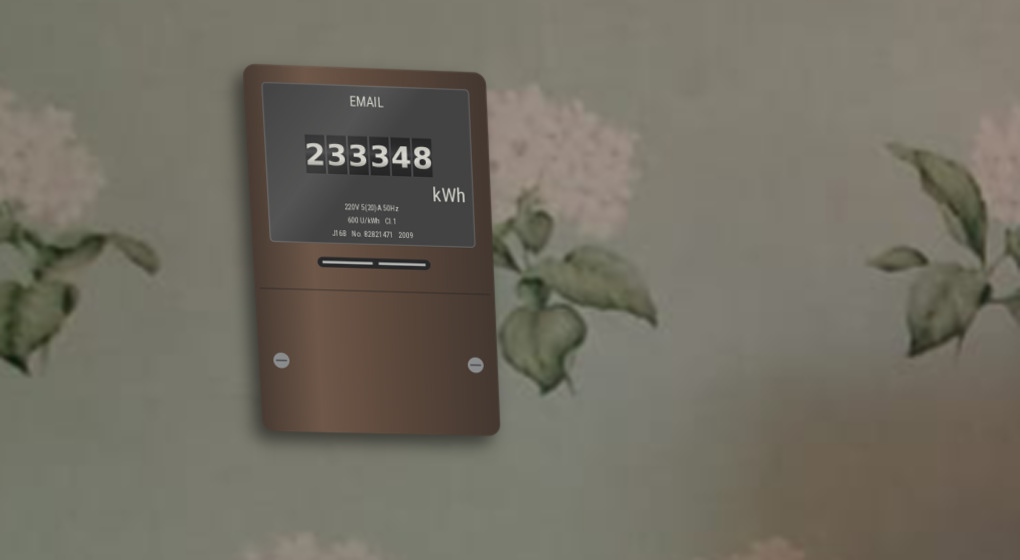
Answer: **233348** kWh
